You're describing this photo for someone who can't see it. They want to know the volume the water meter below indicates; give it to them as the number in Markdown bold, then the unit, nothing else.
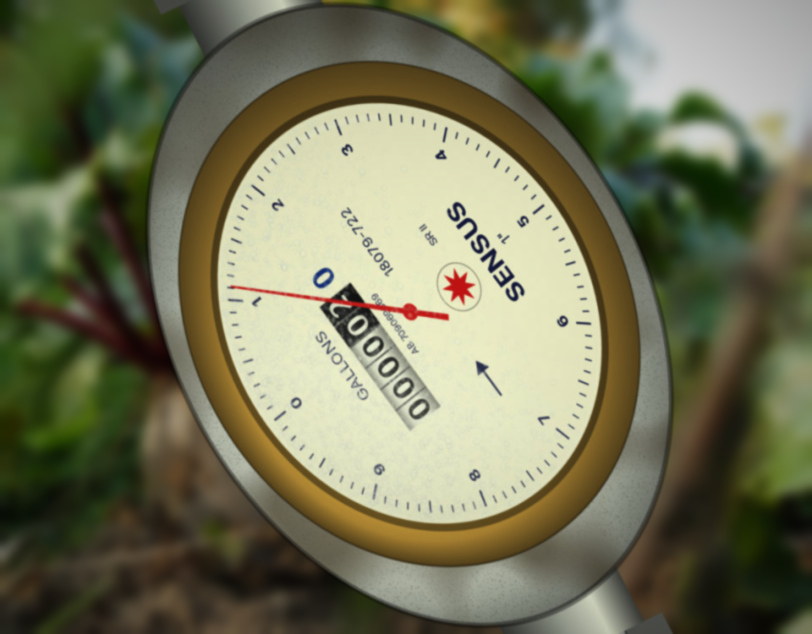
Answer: **21.1** gal
